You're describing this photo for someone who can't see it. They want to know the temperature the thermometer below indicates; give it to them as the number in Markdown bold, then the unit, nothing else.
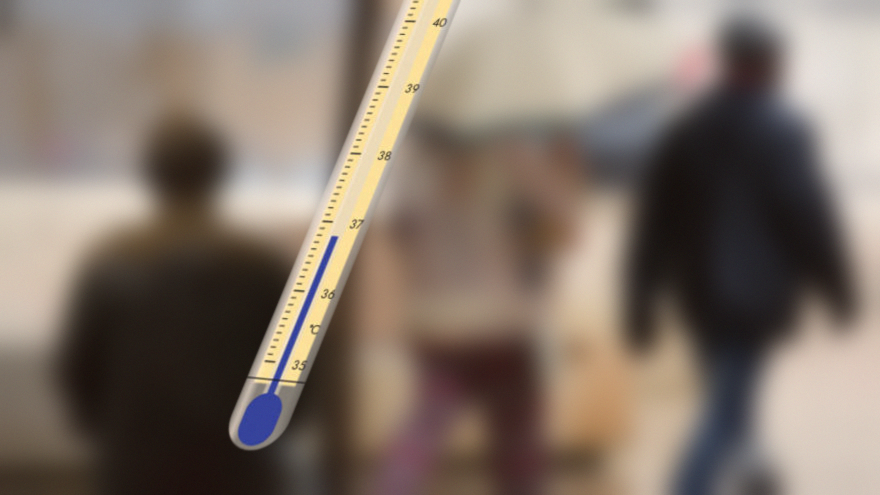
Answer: **36.8** °C
